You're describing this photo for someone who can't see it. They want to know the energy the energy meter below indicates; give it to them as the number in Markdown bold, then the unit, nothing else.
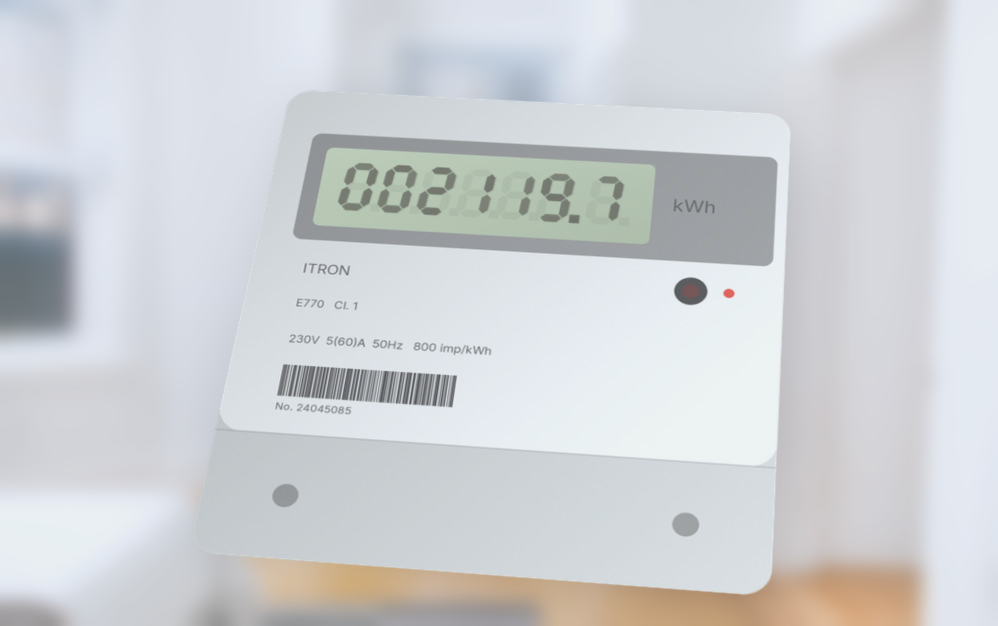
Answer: **2119.7** kWh
